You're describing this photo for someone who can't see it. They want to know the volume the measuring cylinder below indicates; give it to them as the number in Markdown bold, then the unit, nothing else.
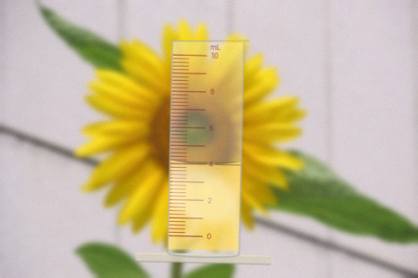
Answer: **4** mL
